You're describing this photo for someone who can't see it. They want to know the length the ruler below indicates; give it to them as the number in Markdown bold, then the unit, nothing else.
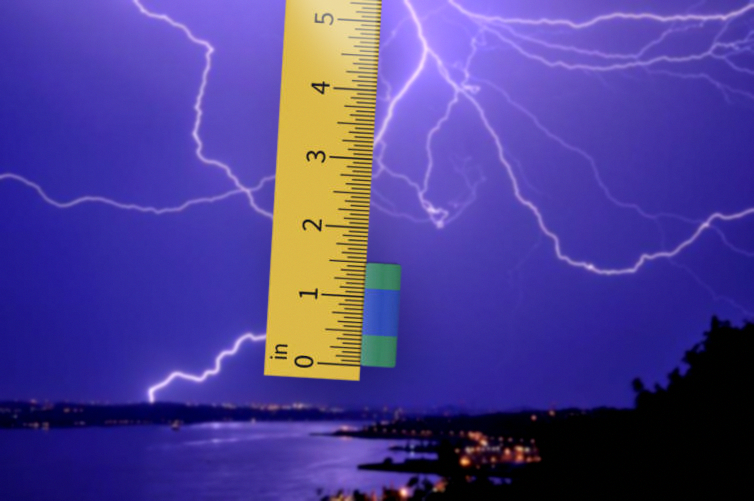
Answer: **1.5** in
